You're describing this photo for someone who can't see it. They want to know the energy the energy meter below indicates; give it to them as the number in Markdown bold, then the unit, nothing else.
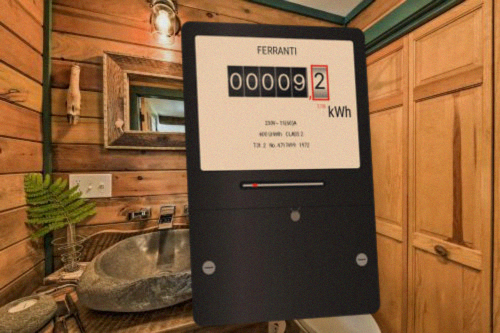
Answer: **9.2** kWh
